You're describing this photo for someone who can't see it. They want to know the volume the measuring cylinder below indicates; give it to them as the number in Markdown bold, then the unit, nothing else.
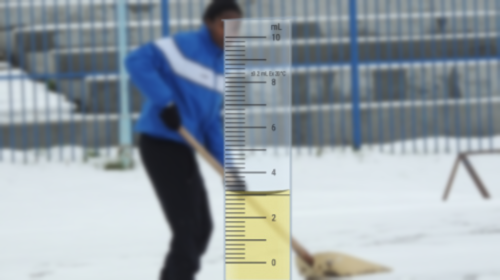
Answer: **3** mL
